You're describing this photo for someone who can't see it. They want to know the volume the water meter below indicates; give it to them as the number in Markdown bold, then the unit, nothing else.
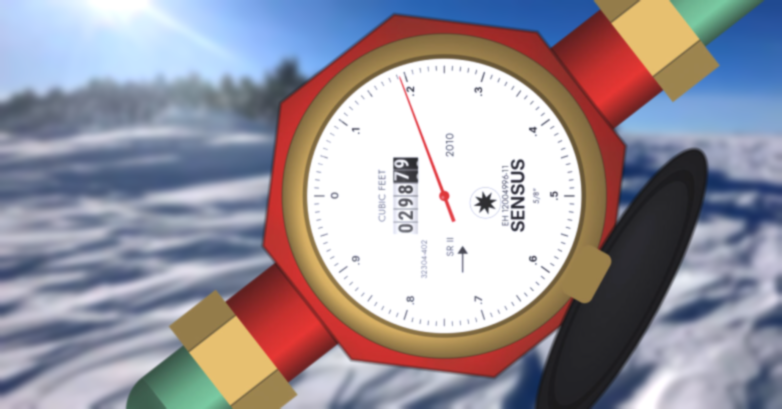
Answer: **29879.19** ft³
